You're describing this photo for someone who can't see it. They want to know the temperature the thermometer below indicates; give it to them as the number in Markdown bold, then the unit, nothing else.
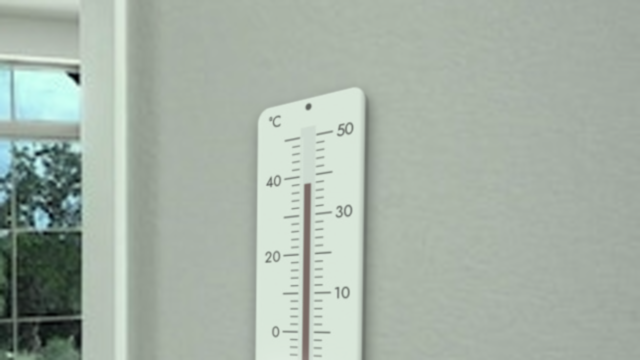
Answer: **38** °C
